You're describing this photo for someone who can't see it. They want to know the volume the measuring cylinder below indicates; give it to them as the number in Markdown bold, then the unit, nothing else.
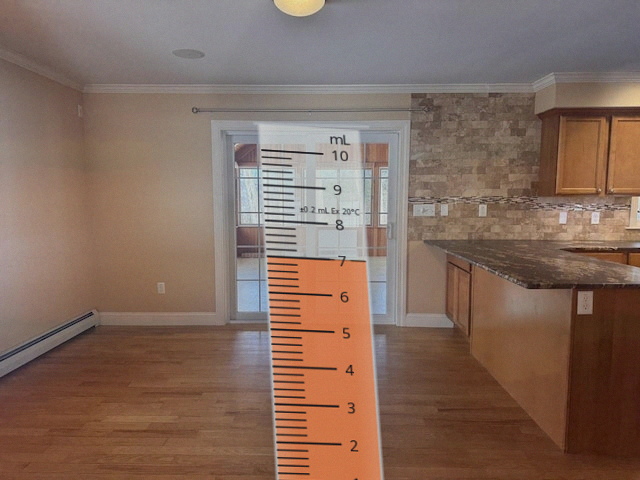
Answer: **7** mL
